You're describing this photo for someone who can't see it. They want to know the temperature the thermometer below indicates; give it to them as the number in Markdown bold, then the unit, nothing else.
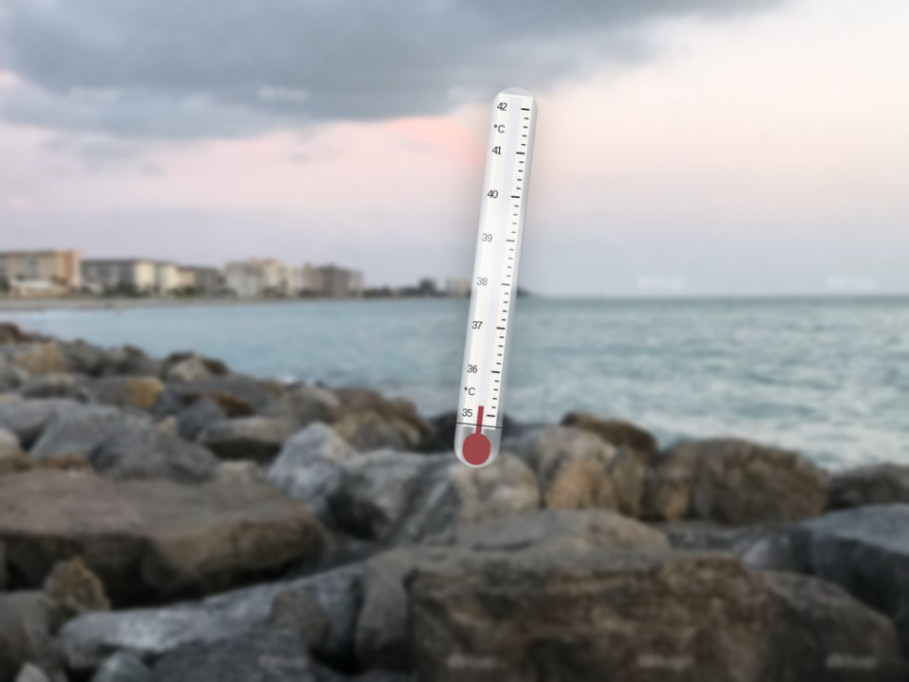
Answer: **35.2** °C
